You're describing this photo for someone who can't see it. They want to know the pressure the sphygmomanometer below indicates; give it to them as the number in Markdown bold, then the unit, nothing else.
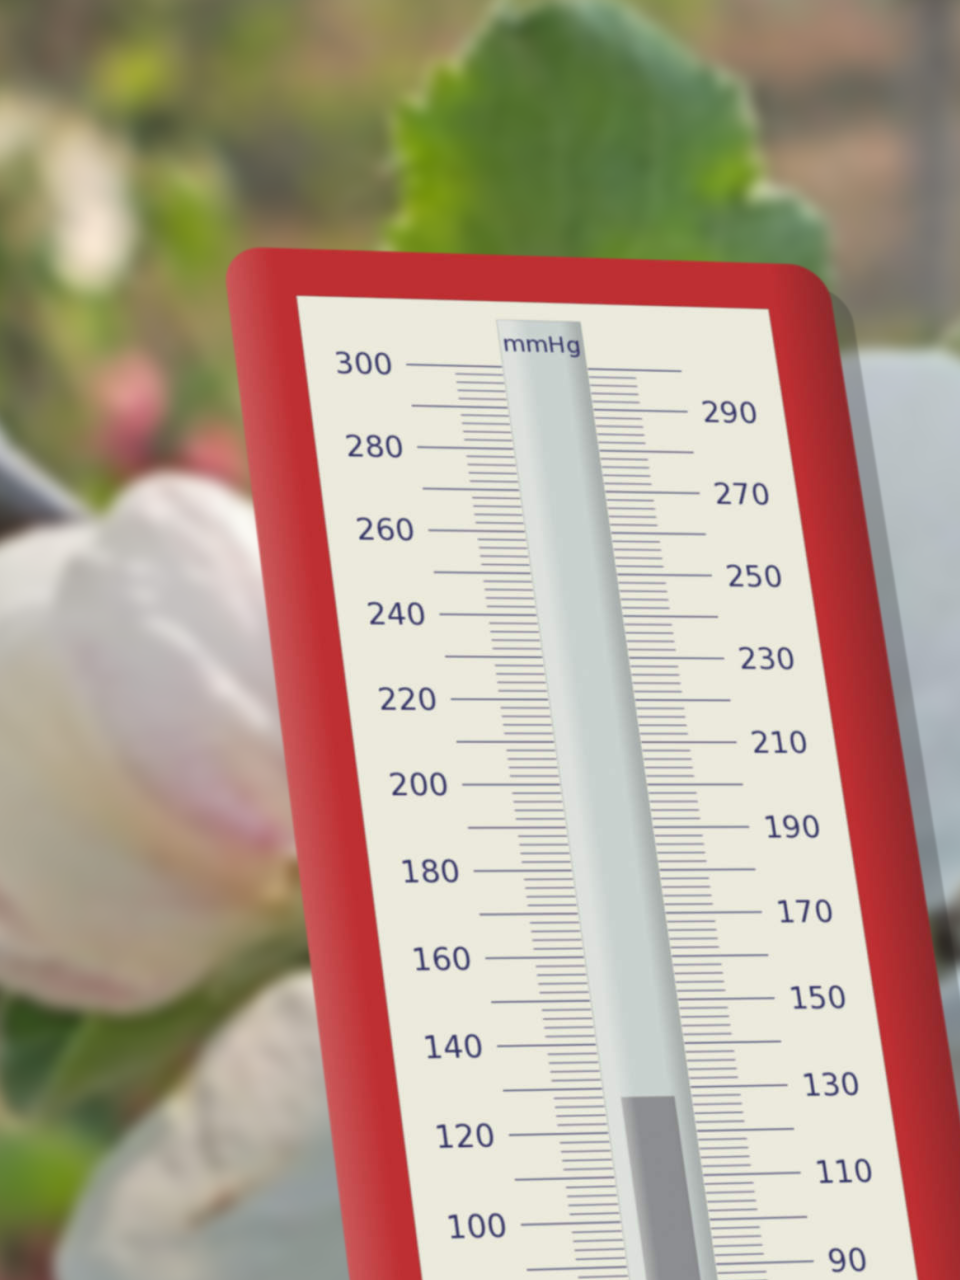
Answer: **128** mmHg
